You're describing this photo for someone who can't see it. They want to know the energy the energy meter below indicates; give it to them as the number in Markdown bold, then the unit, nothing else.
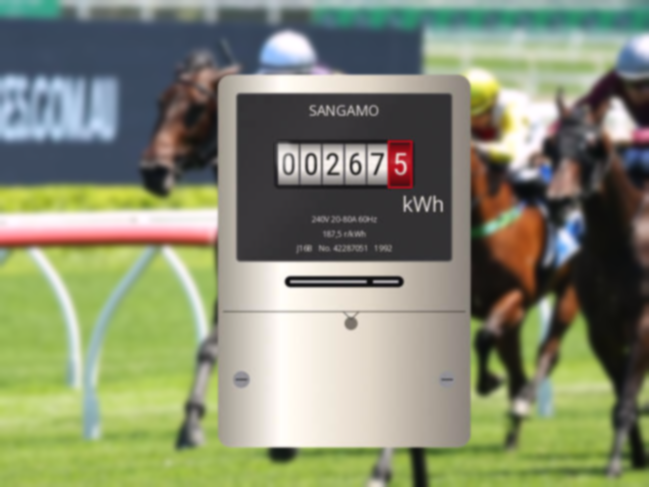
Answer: **267.5** kWh
